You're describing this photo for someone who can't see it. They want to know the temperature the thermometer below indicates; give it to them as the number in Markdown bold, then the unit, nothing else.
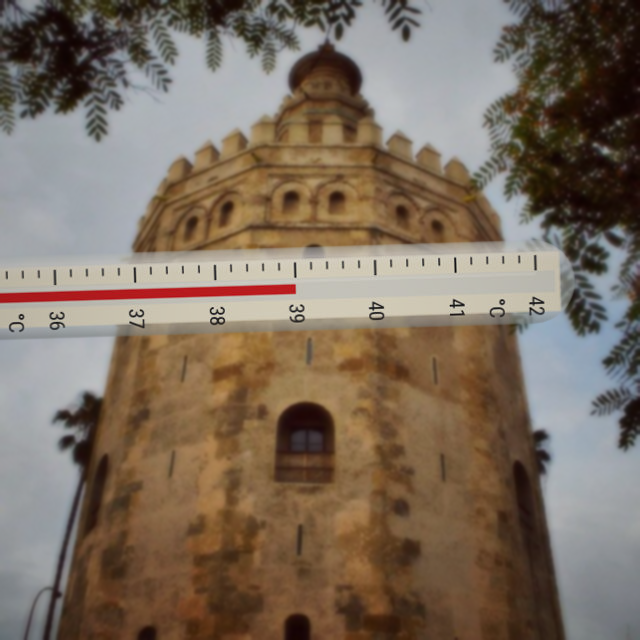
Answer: **39** °C
